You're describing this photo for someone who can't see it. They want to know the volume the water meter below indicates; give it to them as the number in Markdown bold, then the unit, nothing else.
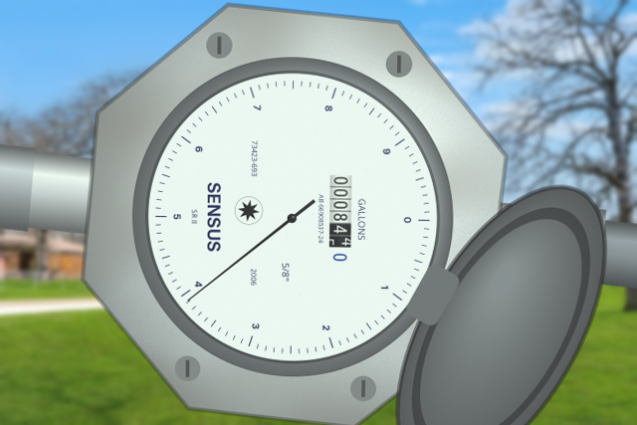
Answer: **8443.9** gal
